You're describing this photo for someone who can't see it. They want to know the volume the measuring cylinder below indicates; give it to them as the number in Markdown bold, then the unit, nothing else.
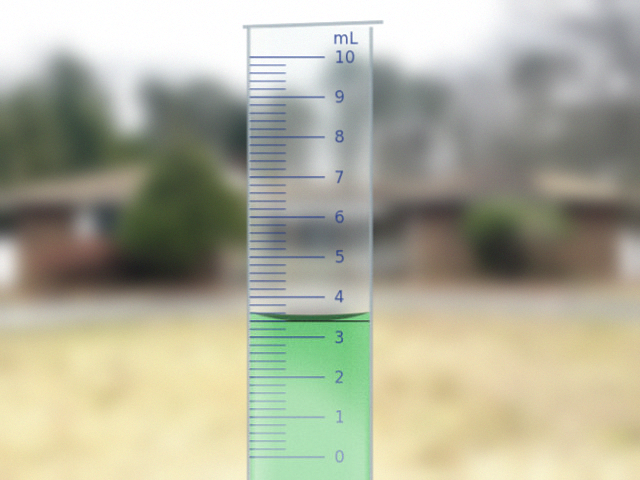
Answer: **3.4** mL
